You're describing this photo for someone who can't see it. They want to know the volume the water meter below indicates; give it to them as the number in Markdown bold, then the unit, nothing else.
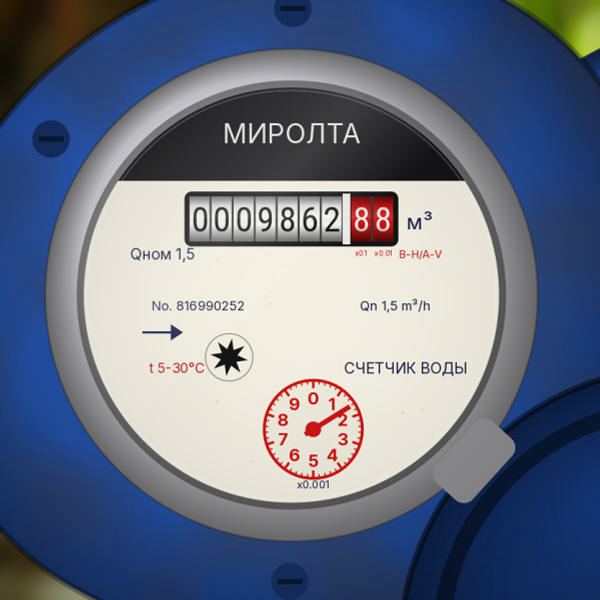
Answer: **9862.881** m³
